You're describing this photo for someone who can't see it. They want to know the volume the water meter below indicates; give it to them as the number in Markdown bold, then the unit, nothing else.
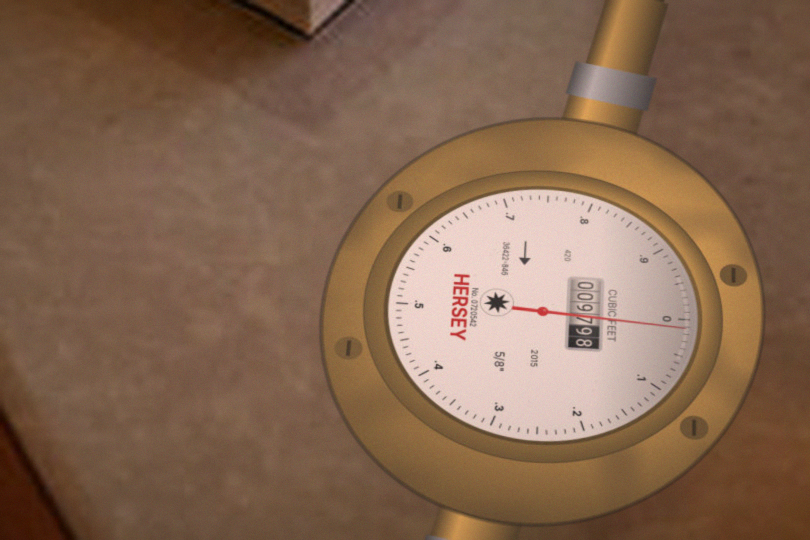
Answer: **9798.01** ft³
